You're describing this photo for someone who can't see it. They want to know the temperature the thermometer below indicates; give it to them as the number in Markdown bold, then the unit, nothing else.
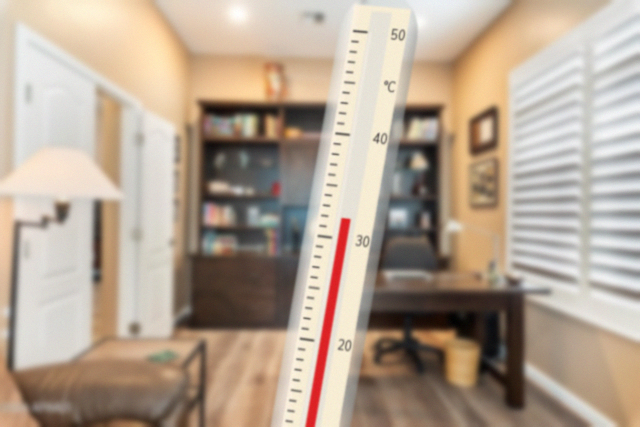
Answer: **32** °C
